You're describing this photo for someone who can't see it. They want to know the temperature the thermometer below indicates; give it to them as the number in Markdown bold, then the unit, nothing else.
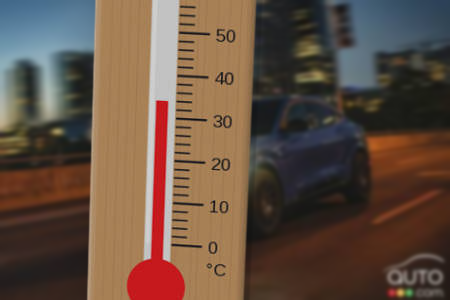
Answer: **34** °C
